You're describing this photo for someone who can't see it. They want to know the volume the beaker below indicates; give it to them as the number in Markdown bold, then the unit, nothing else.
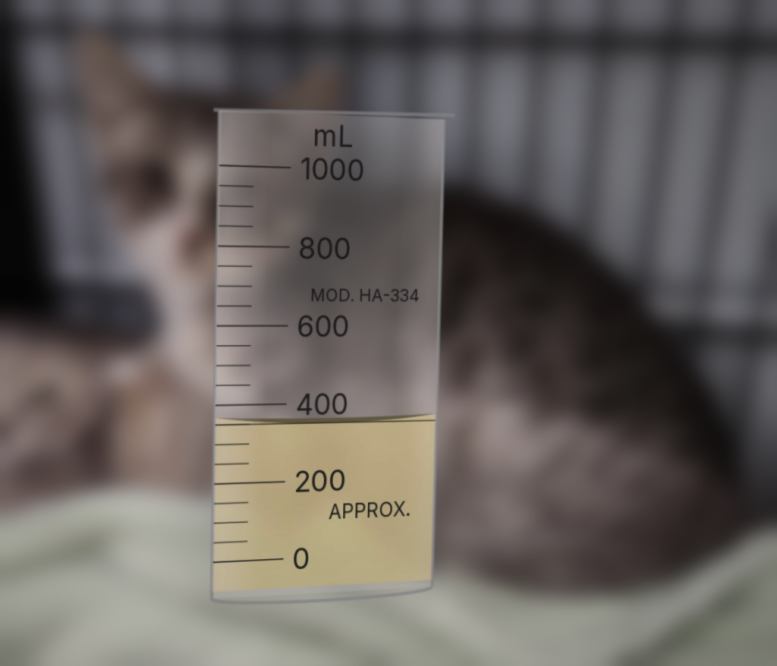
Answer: **350** mL
